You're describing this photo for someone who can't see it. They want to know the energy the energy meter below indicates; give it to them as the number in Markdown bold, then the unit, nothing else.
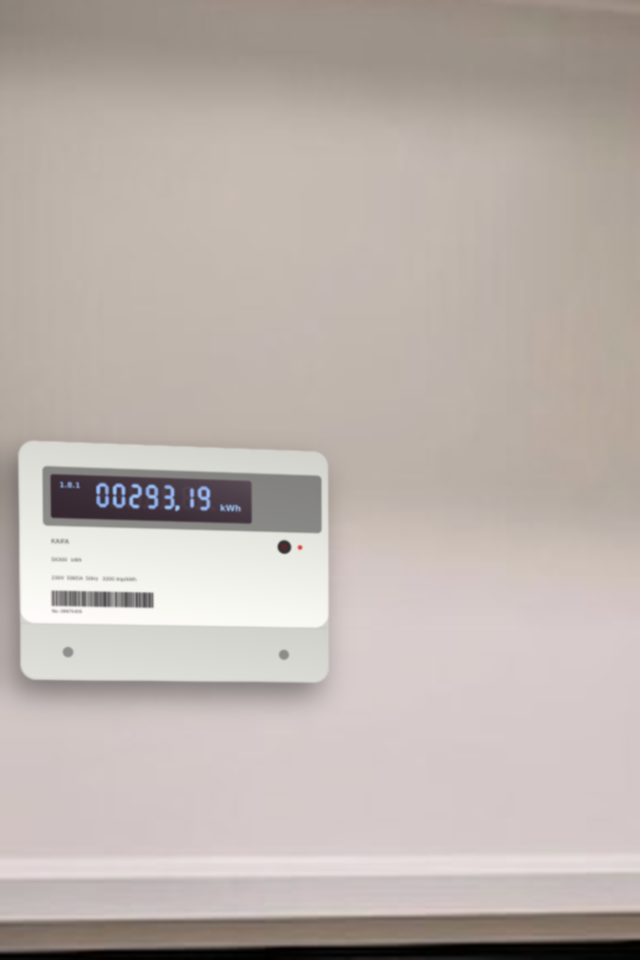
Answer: **293.19** kWh
